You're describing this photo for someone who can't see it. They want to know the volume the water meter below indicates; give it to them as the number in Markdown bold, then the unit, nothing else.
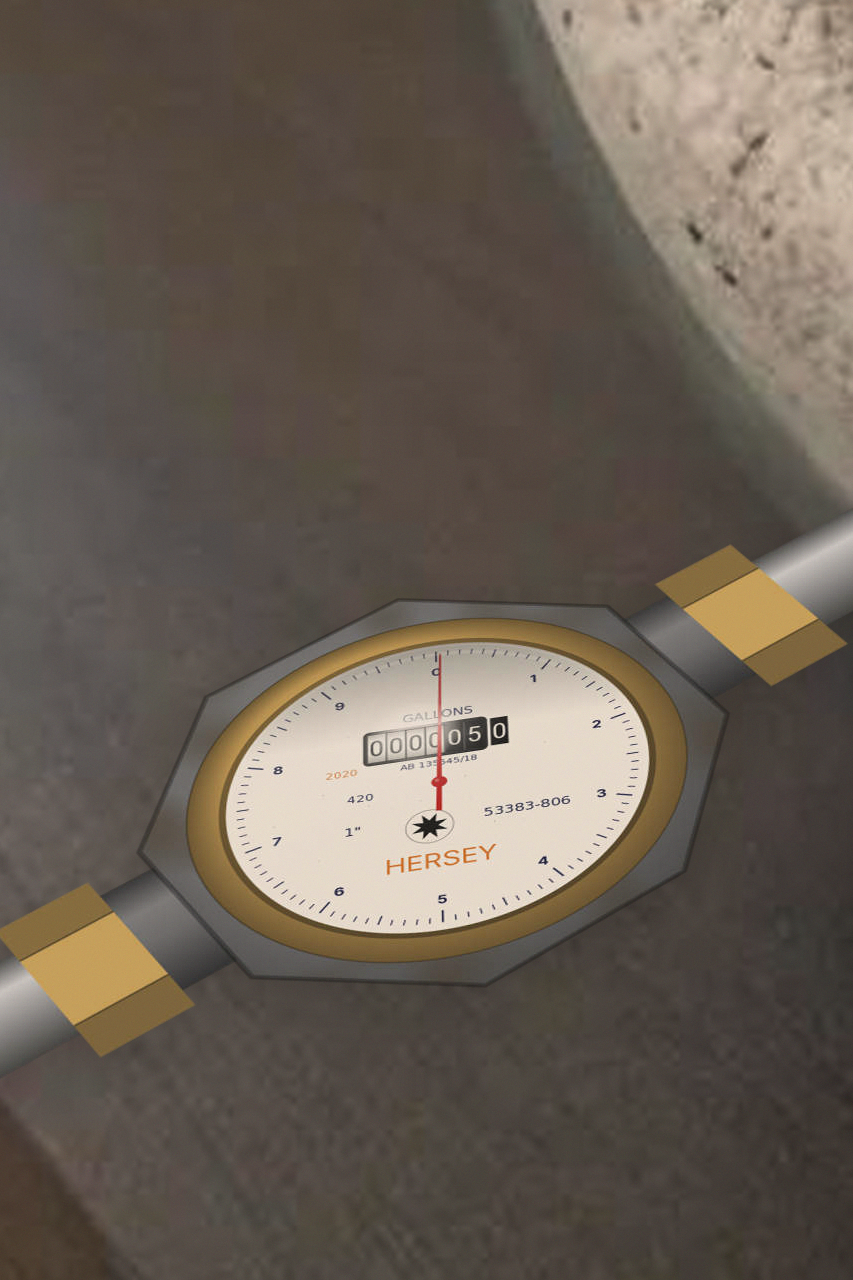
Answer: **50.0** gal
